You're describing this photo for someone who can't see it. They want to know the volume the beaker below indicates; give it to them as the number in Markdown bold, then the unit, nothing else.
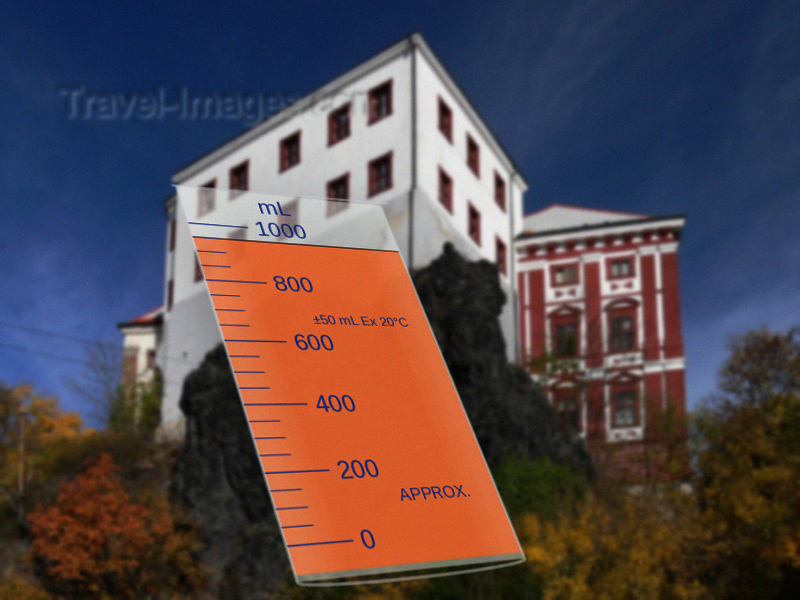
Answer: **950** mL
